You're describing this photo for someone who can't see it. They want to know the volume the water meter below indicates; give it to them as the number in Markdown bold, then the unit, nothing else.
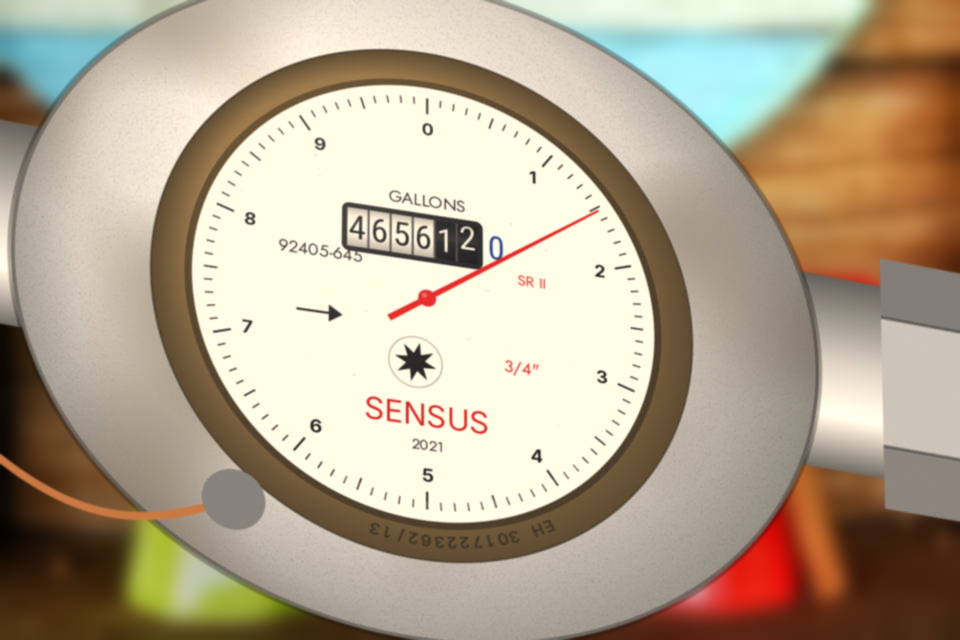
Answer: **4656121.5** gal
